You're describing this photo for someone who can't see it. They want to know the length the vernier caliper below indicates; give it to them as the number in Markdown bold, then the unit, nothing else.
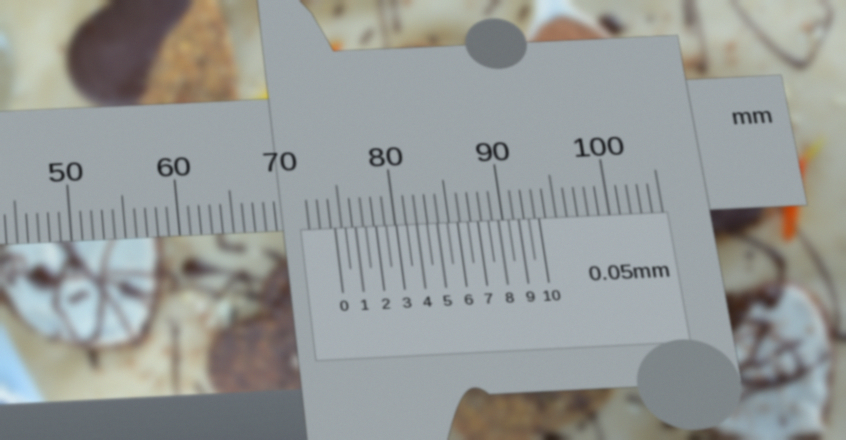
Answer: **74.4** mm
